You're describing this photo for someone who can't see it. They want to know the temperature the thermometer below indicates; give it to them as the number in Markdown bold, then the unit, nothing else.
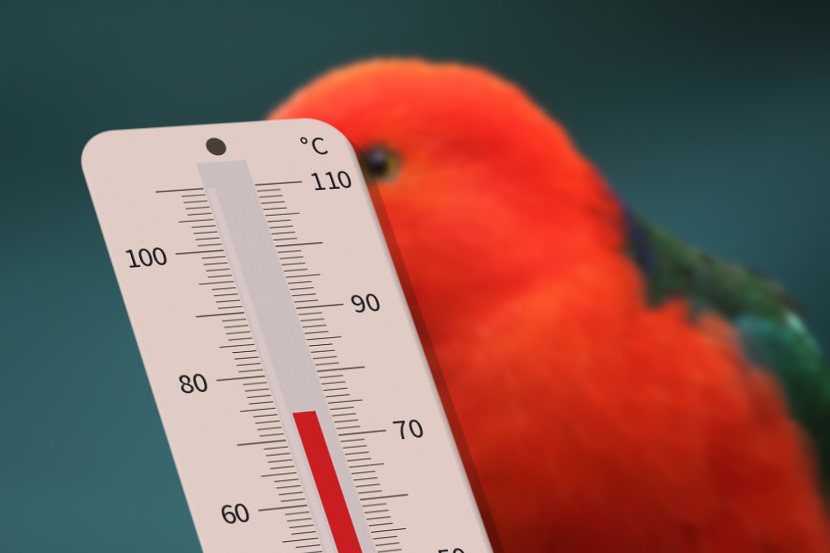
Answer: **74** °C
